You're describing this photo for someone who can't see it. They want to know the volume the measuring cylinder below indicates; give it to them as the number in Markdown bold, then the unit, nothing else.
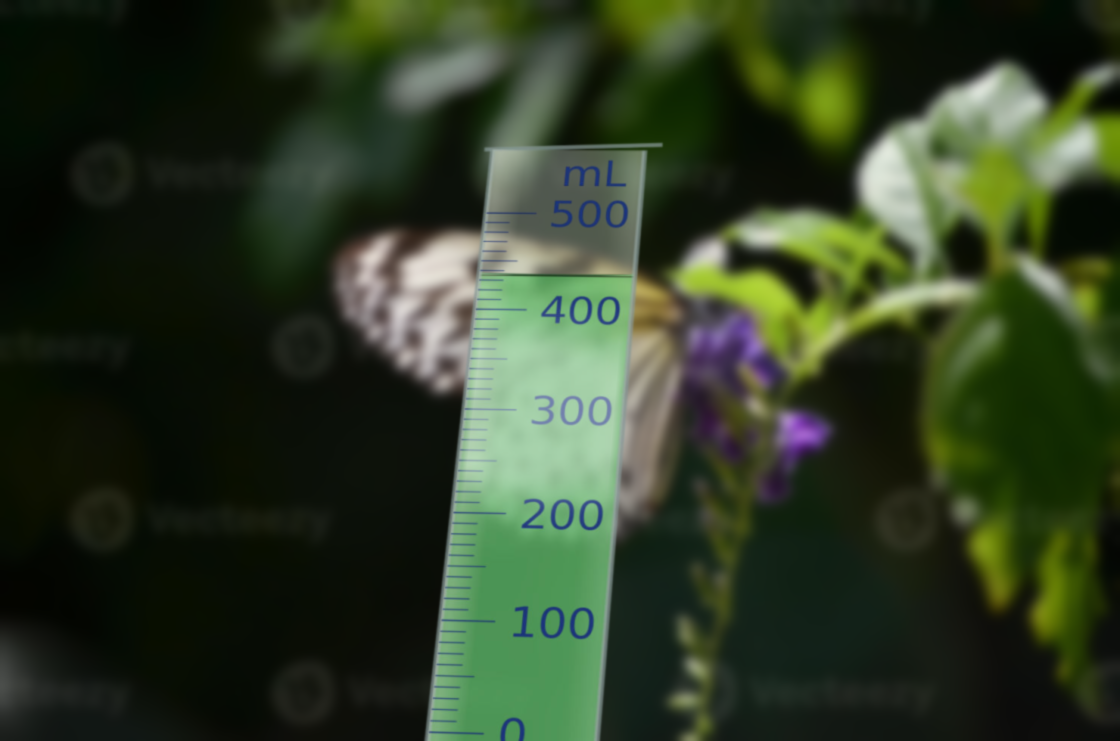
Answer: **435** mL
